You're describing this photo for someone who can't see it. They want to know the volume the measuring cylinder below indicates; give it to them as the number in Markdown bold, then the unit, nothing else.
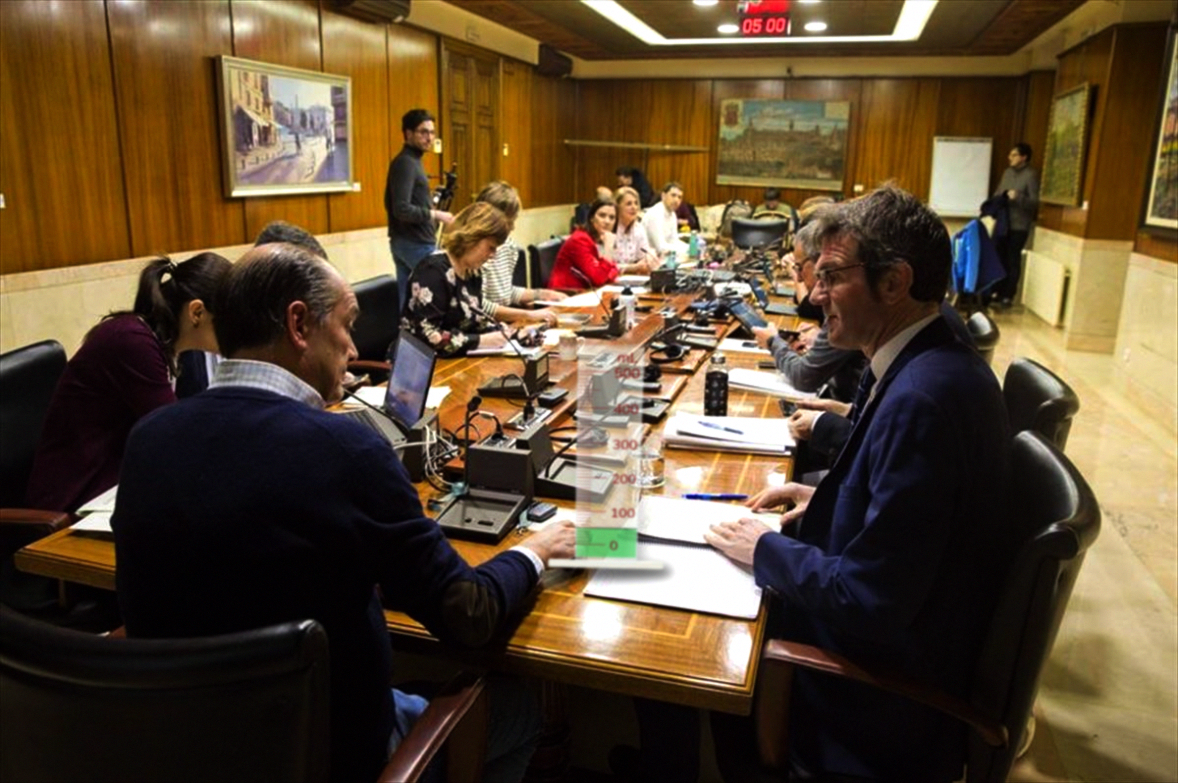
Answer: **50** mL
